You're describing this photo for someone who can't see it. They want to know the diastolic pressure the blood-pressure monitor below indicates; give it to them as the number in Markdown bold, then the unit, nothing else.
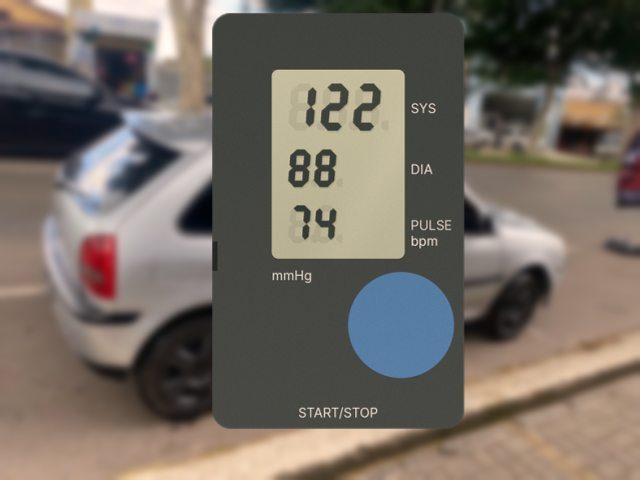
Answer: **88** mmHg
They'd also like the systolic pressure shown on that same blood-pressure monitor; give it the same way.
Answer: **122** mmHg
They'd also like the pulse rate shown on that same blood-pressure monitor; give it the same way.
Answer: **74** bpm
